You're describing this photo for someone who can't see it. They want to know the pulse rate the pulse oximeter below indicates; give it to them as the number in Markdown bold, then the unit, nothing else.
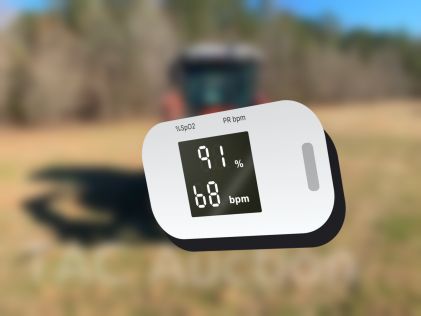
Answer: **68** bpm
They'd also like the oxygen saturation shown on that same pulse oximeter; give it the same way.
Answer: **91** %
